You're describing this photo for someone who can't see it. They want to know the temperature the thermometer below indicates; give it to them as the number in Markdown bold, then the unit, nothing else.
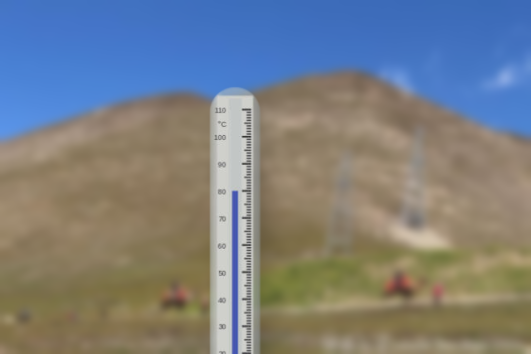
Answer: **80** °C
